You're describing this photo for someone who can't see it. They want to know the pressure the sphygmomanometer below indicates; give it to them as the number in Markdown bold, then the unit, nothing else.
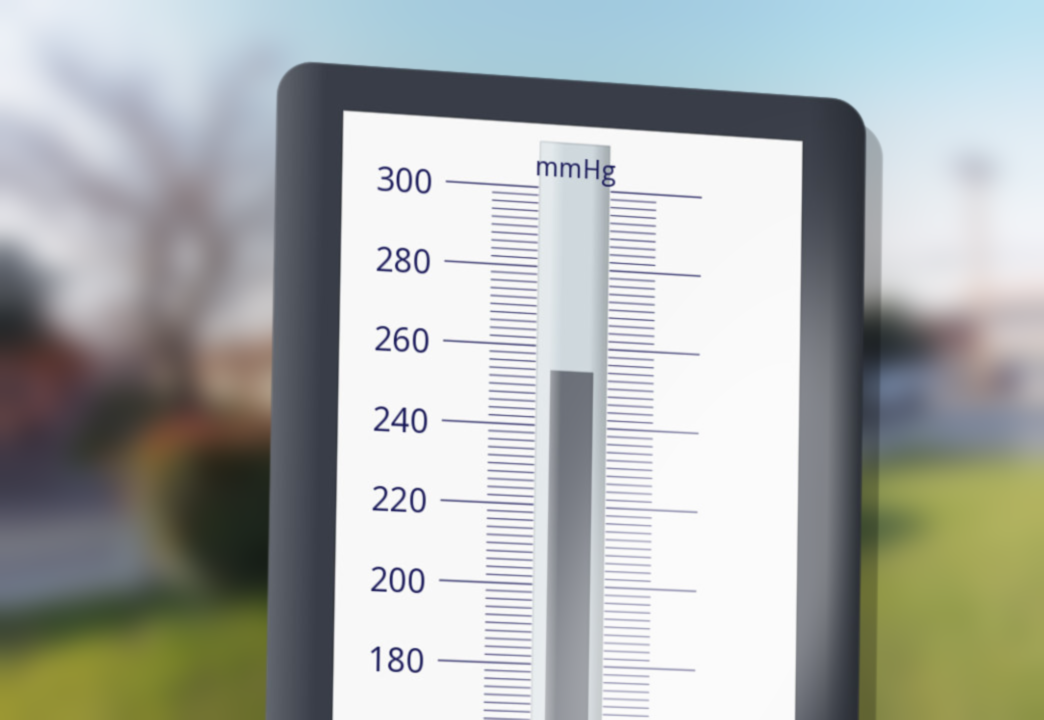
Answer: **254** mmHg
